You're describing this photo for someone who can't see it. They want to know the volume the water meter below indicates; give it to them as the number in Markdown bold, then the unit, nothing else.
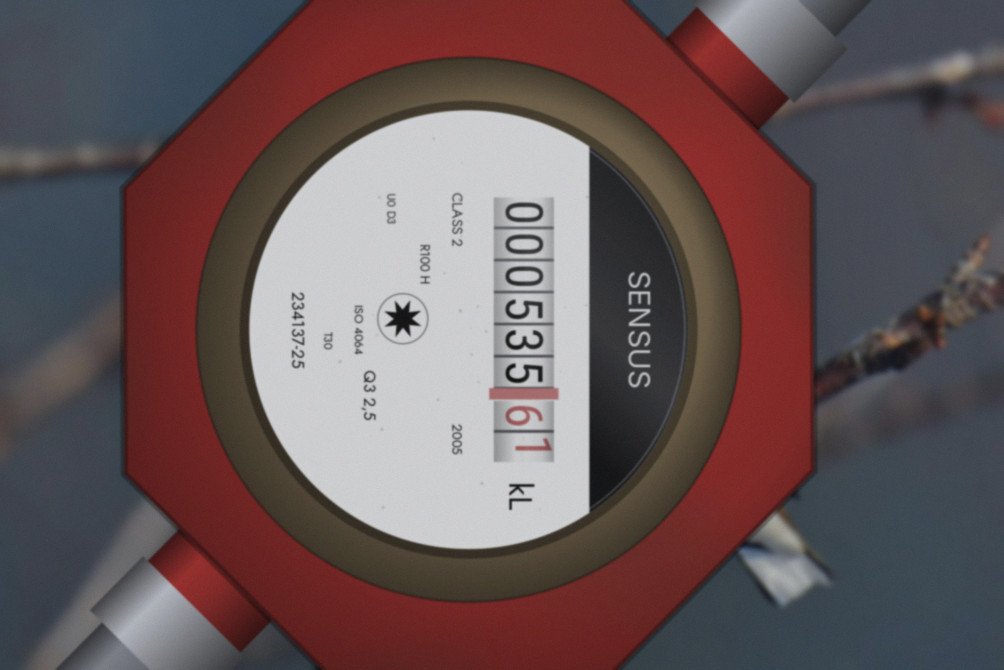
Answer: **535.61** kL
